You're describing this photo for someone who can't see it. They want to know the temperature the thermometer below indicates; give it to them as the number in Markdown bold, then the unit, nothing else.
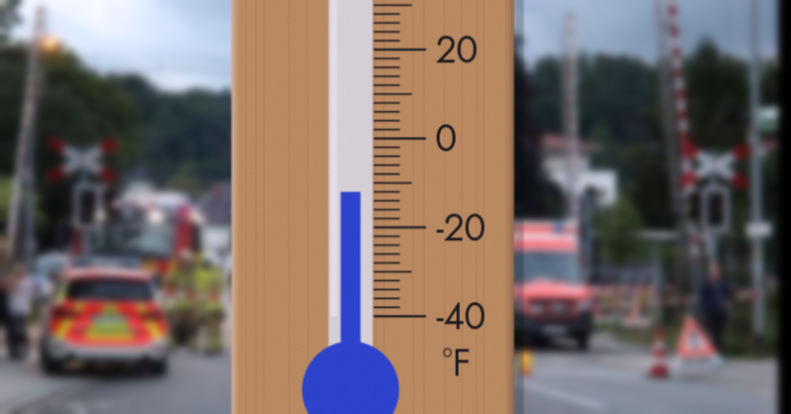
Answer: **-12** °F
